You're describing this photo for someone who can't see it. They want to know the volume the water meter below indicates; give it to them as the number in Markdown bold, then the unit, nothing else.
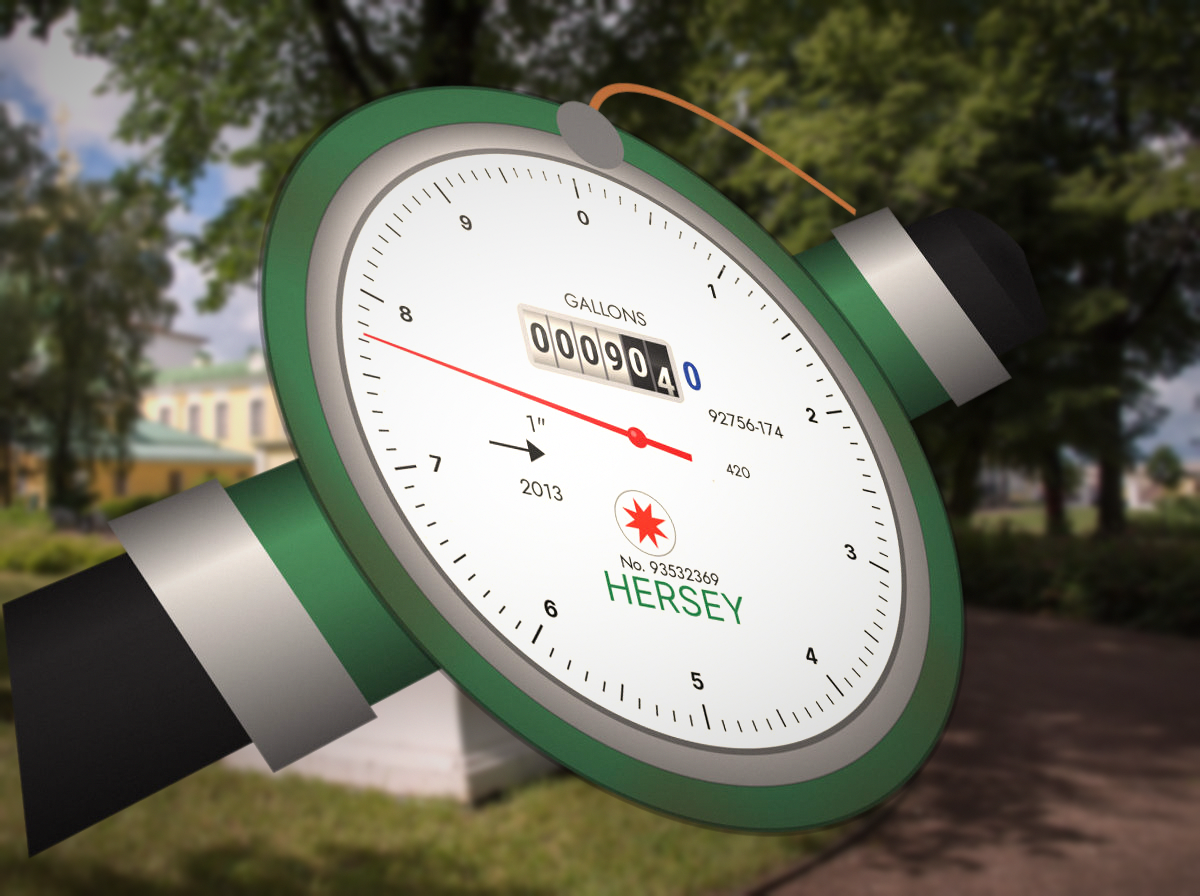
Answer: **9037.7** gal
